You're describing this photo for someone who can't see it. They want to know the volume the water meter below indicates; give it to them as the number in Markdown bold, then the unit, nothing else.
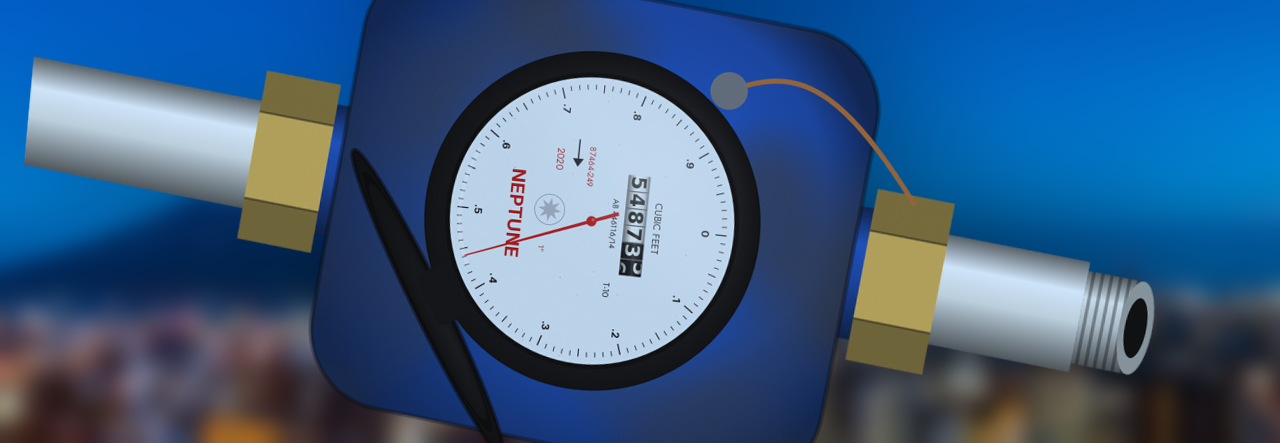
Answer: **548735.44** ft³
